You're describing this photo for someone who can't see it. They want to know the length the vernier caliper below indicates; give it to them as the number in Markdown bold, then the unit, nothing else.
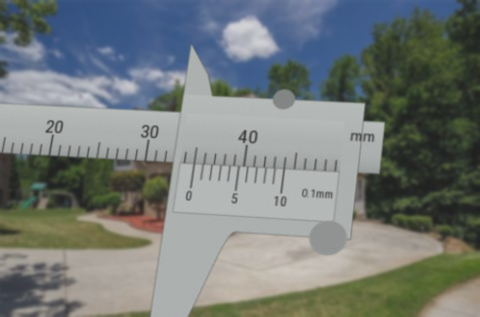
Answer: **35.0** mm
